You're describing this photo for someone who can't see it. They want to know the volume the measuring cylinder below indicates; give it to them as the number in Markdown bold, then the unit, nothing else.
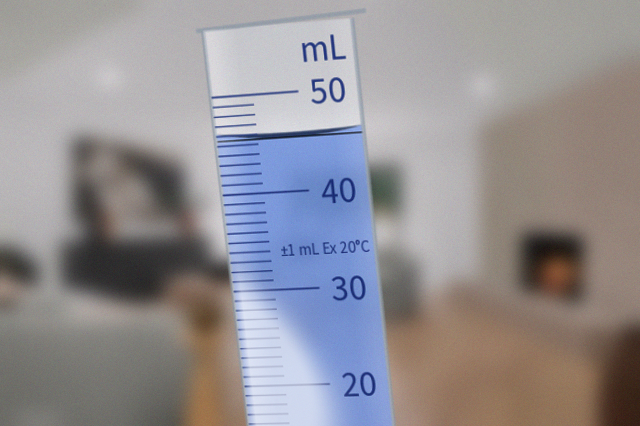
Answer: **45.5** mL
